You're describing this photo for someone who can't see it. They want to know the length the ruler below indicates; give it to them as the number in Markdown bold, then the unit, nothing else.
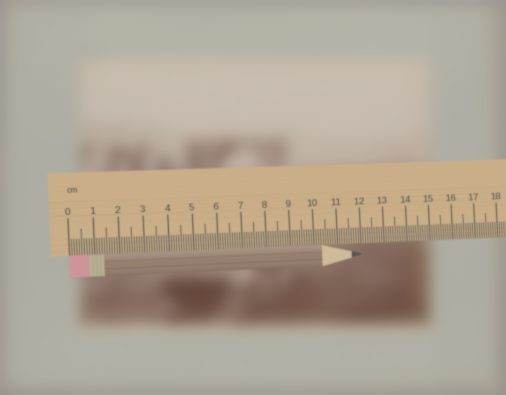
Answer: **12** cm
